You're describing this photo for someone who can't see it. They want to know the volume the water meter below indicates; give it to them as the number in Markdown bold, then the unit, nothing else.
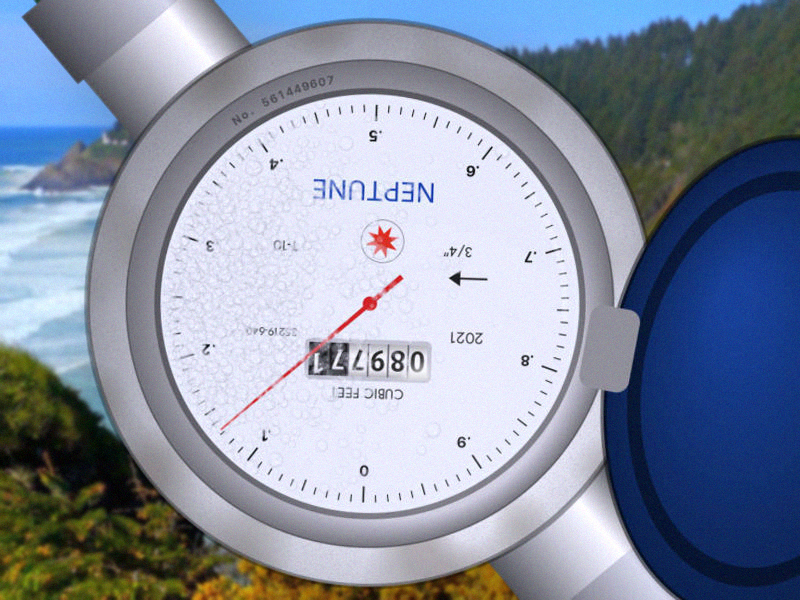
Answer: **89771.13** ft³
